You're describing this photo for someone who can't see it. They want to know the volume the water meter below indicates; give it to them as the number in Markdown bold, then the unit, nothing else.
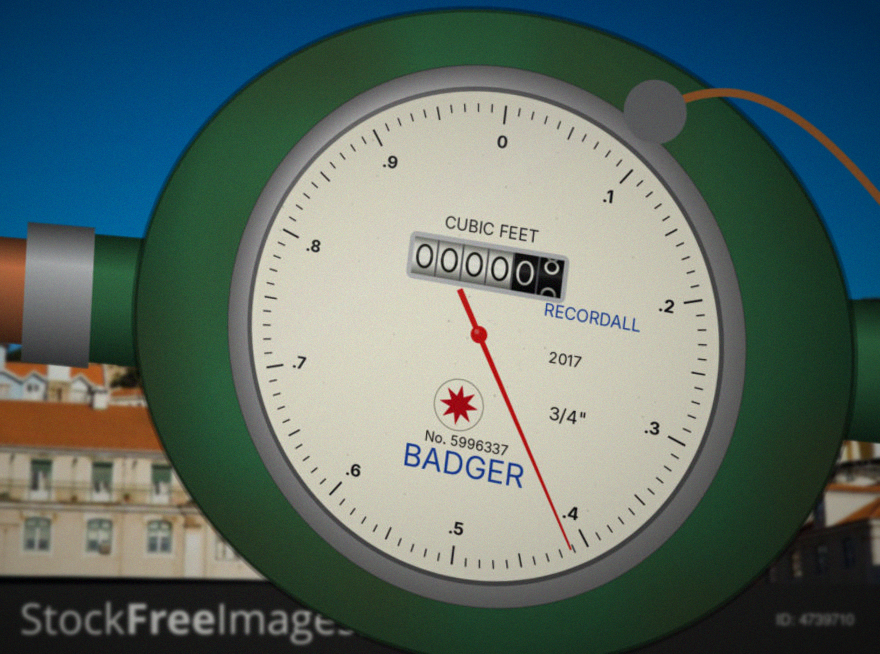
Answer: **8.41** ft³
